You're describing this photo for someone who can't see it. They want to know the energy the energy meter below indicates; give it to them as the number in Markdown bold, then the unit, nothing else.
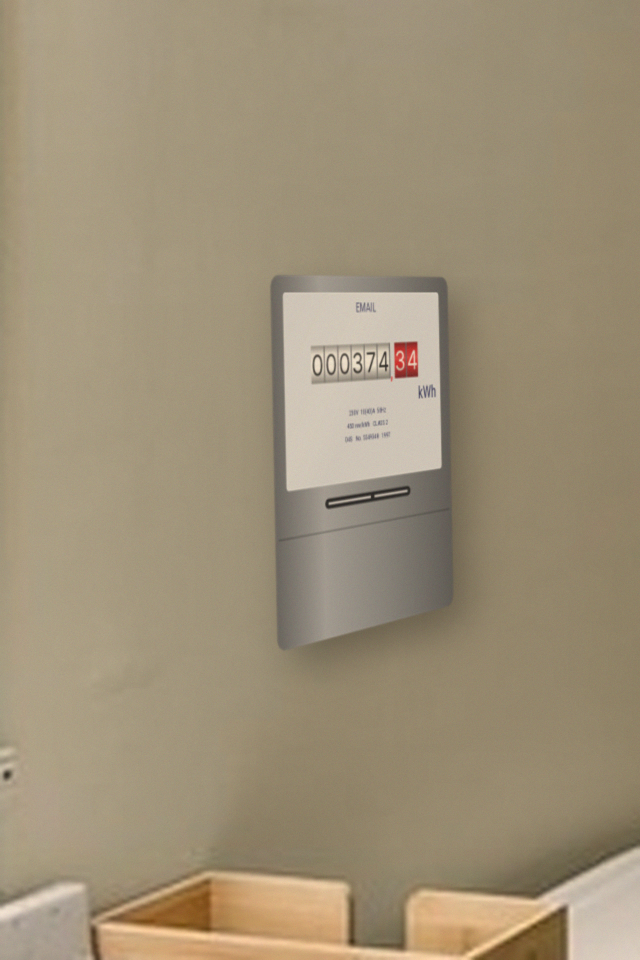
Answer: **374.34** kWh
